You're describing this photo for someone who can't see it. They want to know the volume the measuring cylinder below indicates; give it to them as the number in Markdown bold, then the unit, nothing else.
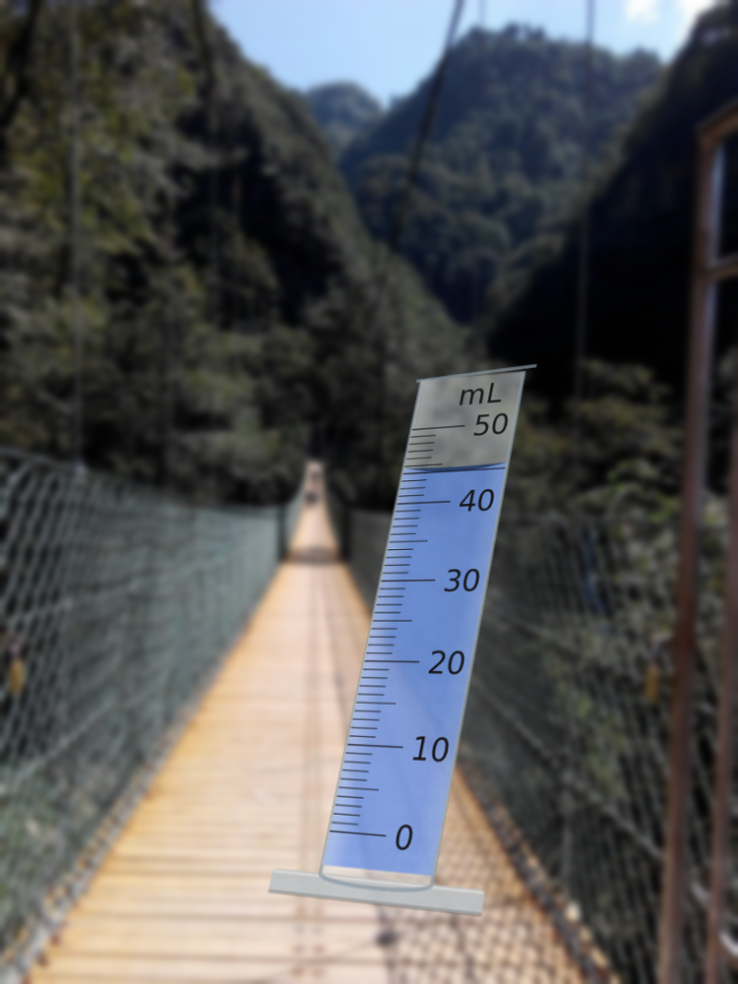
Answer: **44** mL
